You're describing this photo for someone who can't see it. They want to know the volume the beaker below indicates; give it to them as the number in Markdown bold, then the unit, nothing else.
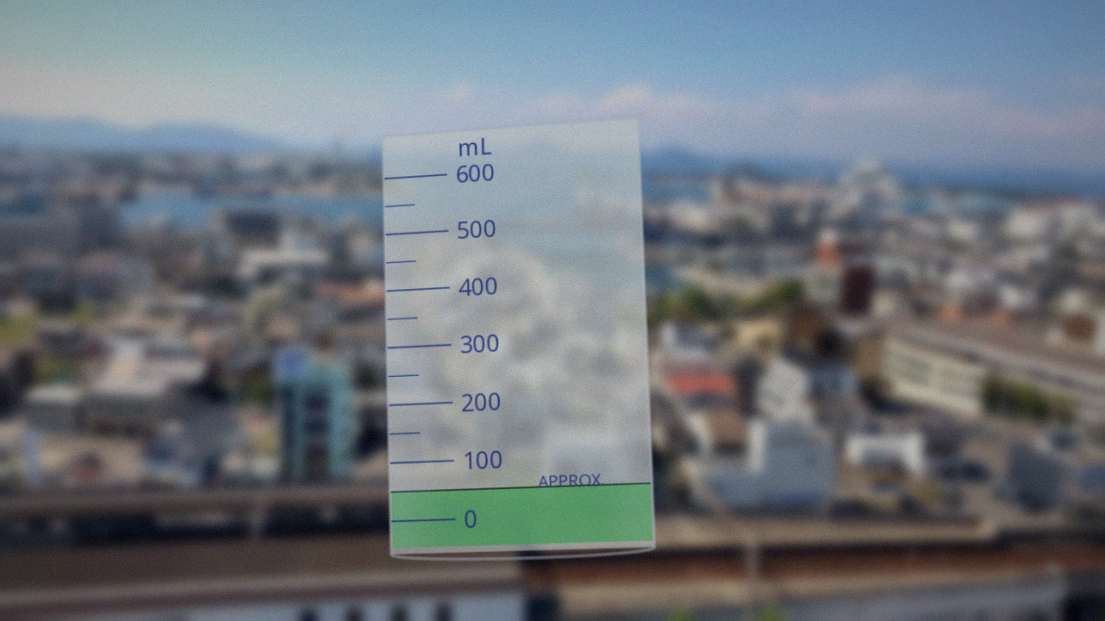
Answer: **50** mL
